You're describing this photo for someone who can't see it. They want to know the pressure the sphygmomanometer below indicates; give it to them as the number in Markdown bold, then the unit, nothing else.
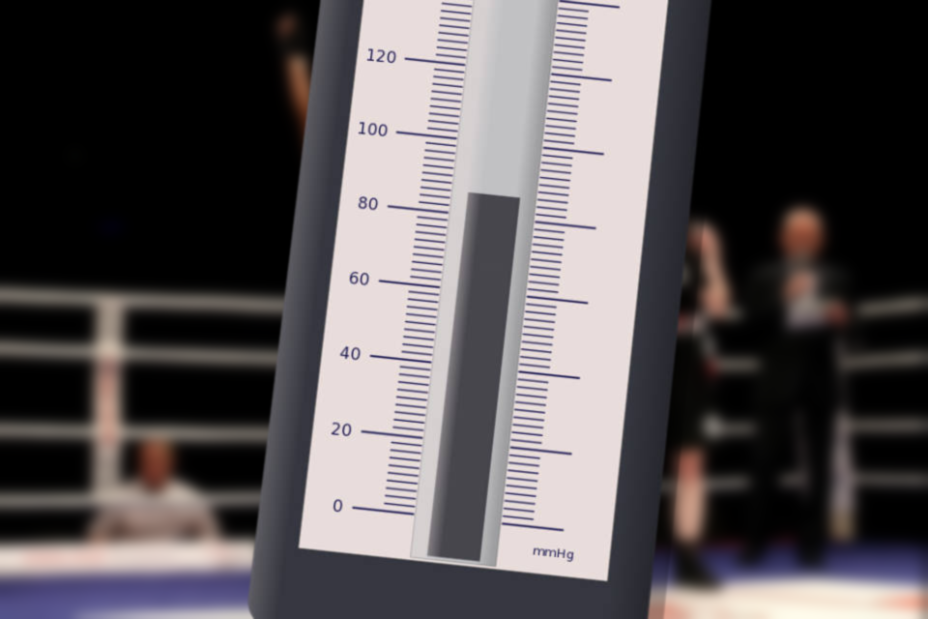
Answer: **86** mmHg
